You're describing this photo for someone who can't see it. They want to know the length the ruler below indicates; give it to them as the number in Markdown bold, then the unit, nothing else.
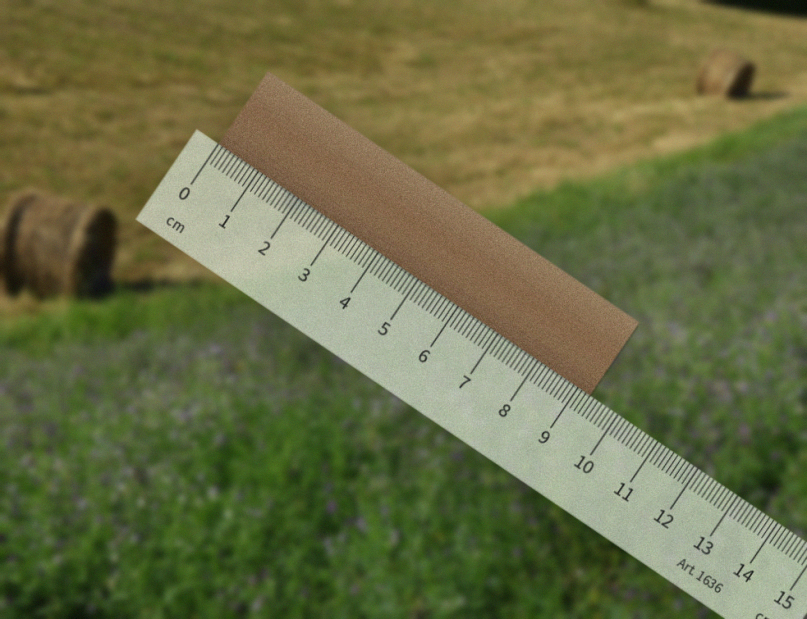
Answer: **9.3** cm
